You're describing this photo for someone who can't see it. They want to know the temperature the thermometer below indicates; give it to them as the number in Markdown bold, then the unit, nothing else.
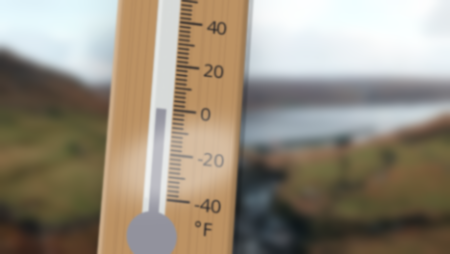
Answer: **0** °F
